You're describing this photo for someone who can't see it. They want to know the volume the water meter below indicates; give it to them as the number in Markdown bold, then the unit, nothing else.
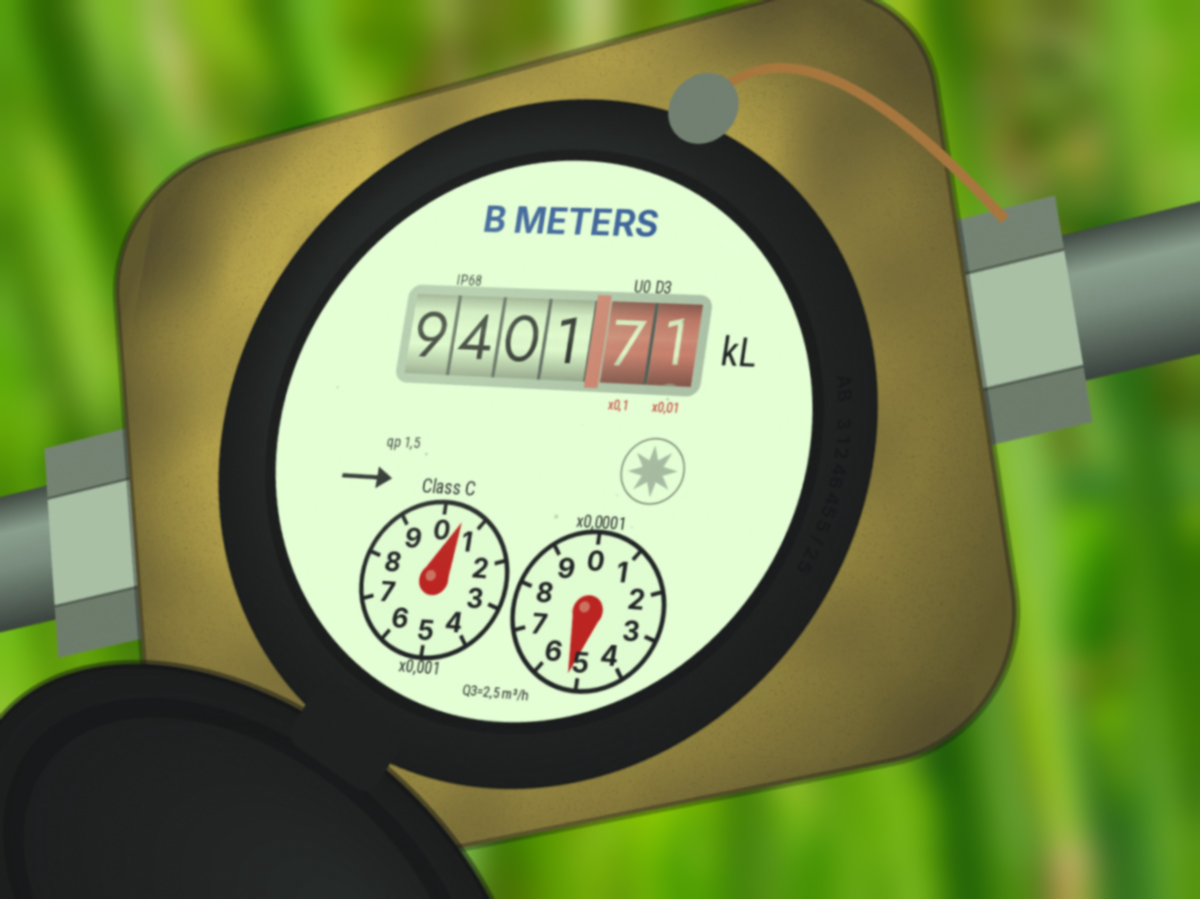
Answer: **9401.7105** kL
